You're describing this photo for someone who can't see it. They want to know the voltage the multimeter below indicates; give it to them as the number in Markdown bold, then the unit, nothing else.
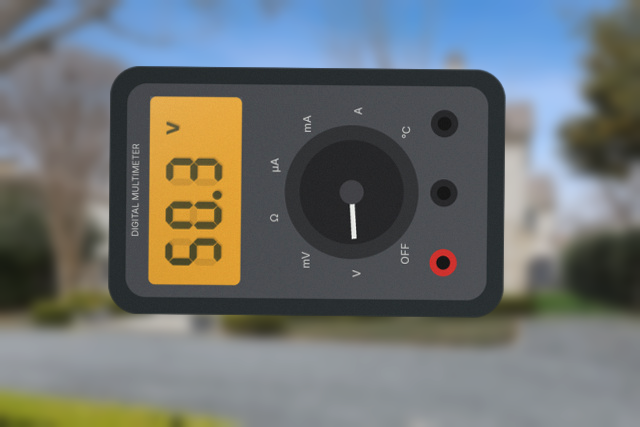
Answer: **50.3** V
